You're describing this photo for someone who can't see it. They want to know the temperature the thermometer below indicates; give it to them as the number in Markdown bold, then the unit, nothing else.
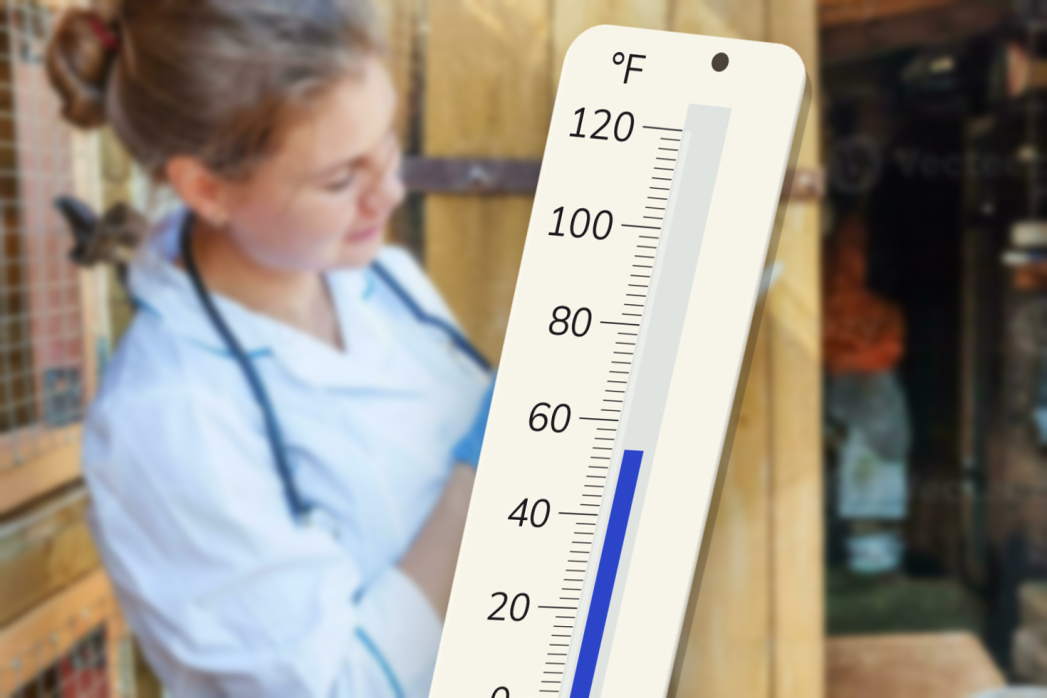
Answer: **54** °F
